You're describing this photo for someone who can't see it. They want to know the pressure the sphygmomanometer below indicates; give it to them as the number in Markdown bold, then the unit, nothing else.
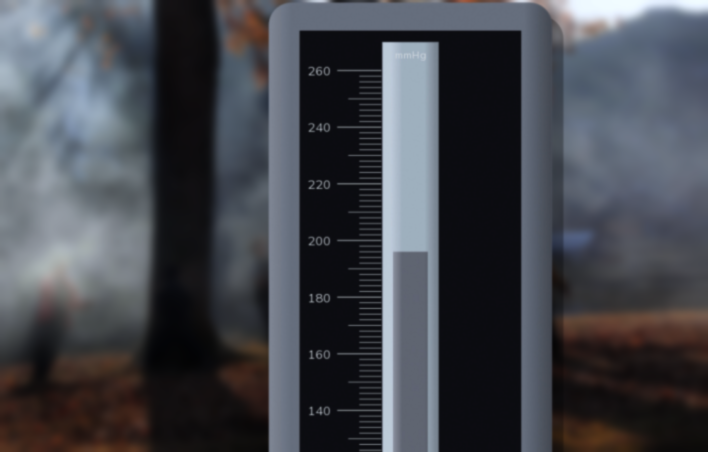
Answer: **196** mmHg
